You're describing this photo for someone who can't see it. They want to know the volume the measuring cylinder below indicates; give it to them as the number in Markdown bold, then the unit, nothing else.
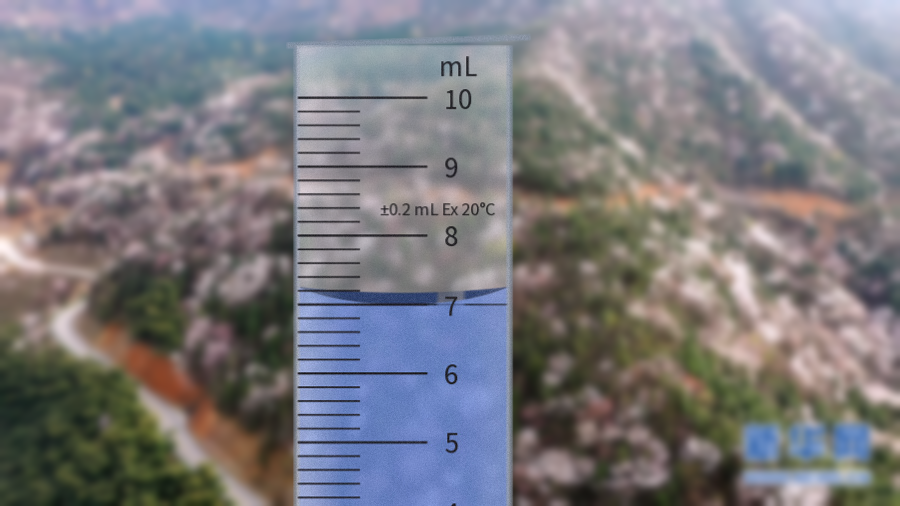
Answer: **7** mL
